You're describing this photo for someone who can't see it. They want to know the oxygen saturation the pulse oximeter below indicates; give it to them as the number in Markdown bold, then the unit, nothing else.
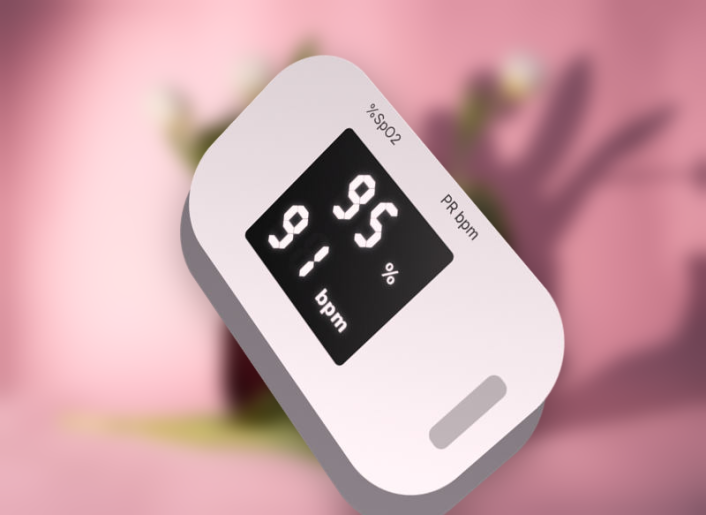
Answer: **95** %
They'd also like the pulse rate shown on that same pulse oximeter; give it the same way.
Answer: **91** bpm
